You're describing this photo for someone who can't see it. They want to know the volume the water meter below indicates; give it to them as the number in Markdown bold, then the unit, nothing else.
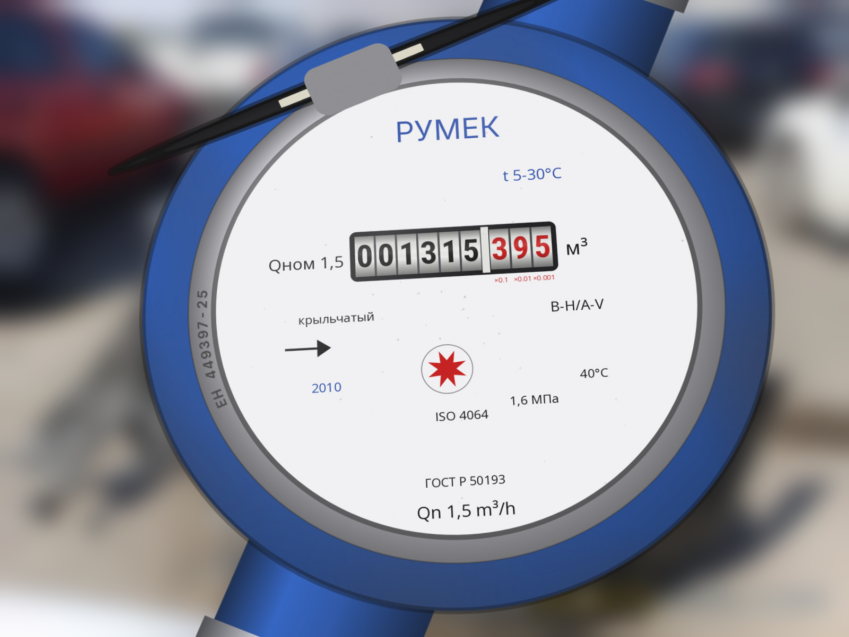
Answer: **1315.395** m³
